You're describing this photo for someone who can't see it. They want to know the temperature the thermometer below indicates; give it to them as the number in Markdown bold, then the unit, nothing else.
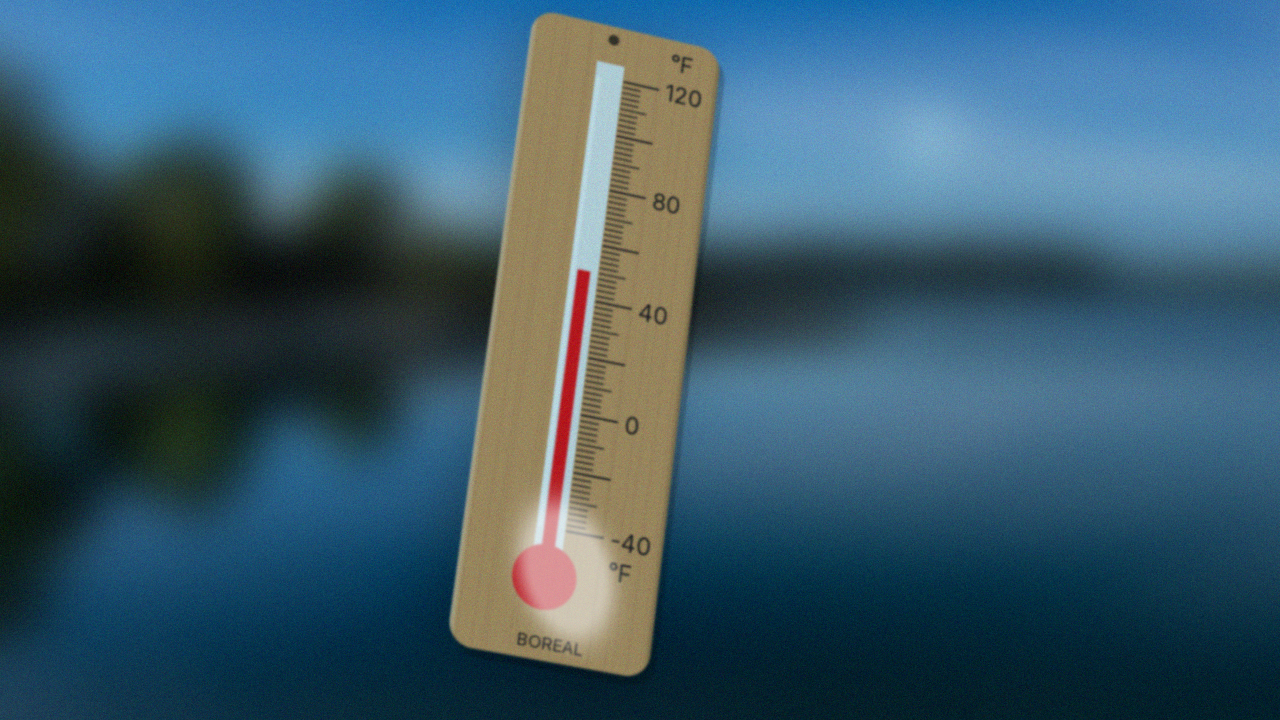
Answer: **50** °F
